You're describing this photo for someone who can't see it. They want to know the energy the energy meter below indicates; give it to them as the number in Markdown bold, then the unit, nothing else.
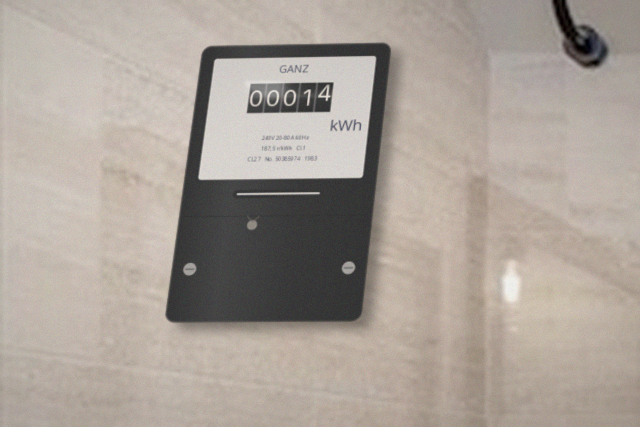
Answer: **14** kWh
